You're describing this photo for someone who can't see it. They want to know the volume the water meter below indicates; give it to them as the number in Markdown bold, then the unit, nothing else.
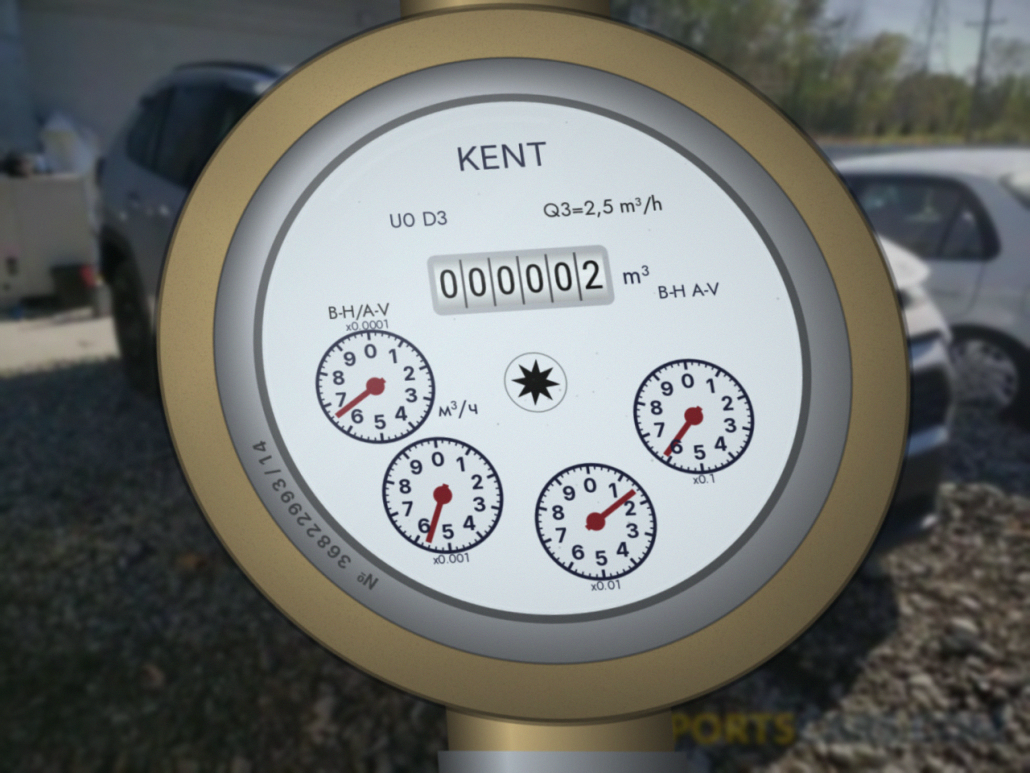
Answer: **2.6156** m³
